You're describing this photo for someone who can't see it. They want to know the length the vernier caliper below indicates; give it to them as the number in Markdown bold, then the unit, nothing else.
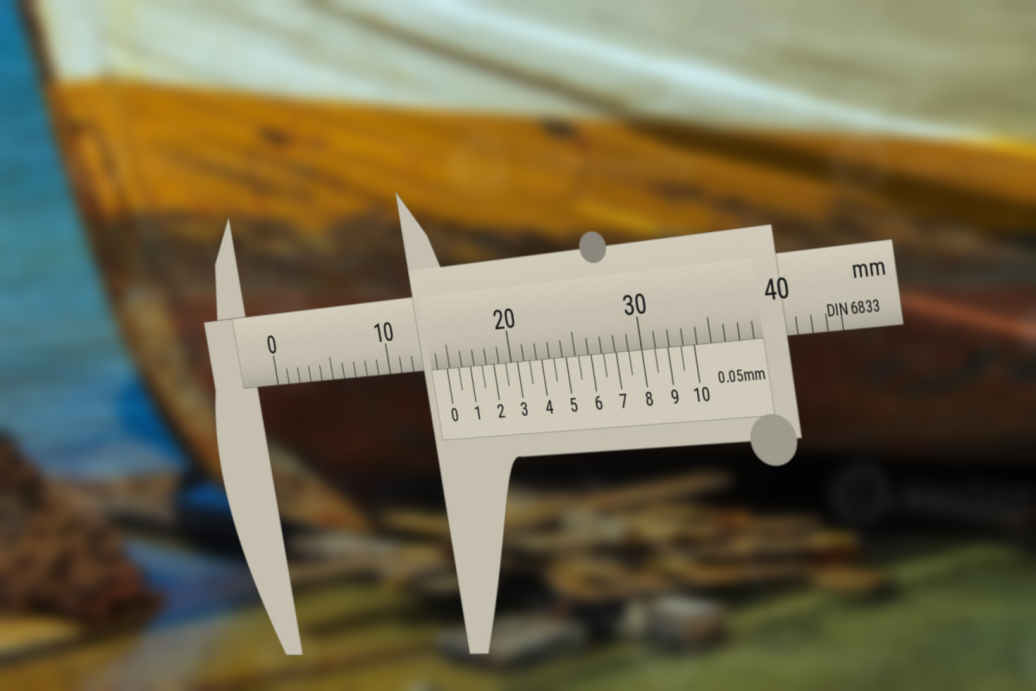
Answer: **14.8** mm
